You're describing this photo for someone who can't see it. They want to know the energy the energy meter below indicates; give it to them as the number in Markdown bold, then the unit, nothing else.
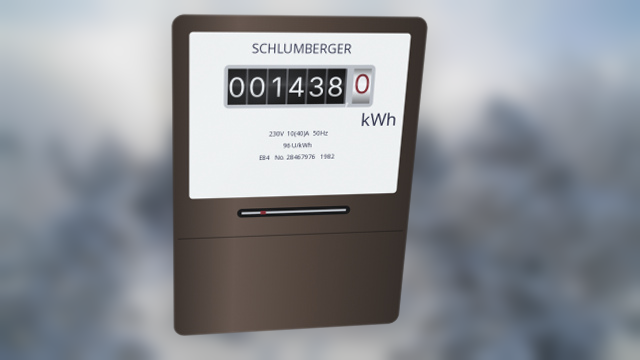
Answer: **1438.0** kWh
